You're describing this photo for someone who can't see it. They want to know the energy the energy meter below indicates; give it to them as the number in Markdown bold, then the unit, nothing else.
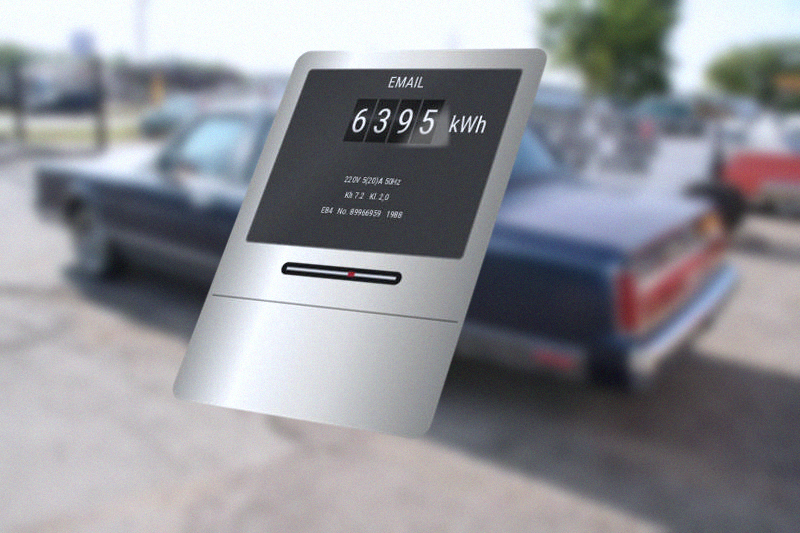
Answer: **6395** kWh
